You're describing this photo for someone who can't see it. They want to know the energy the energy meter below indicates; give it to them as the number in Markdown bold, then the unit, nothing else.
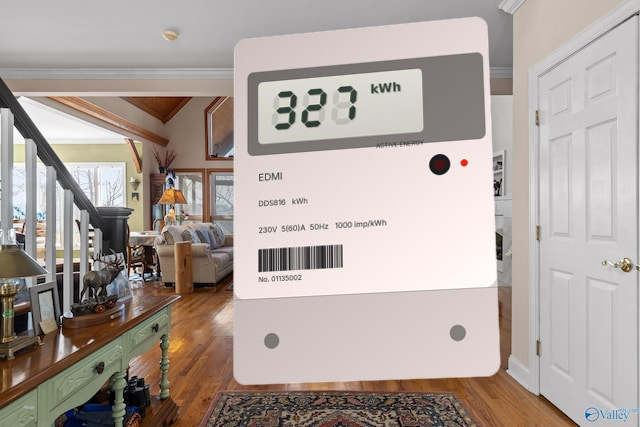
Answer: **327** kWh
